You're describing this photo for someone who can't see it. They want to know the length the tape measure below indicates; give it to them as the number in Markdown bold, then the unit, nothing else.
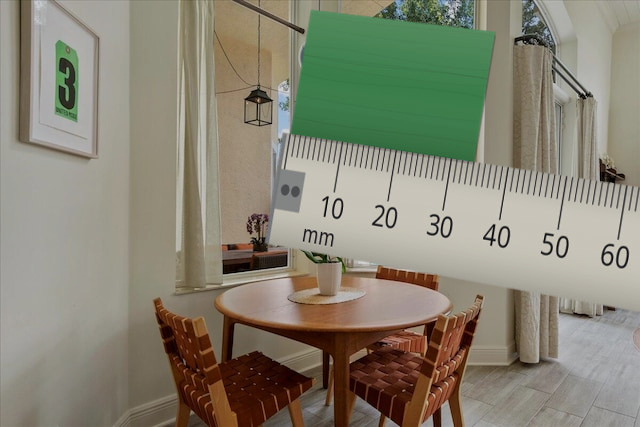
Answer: **34** mm
